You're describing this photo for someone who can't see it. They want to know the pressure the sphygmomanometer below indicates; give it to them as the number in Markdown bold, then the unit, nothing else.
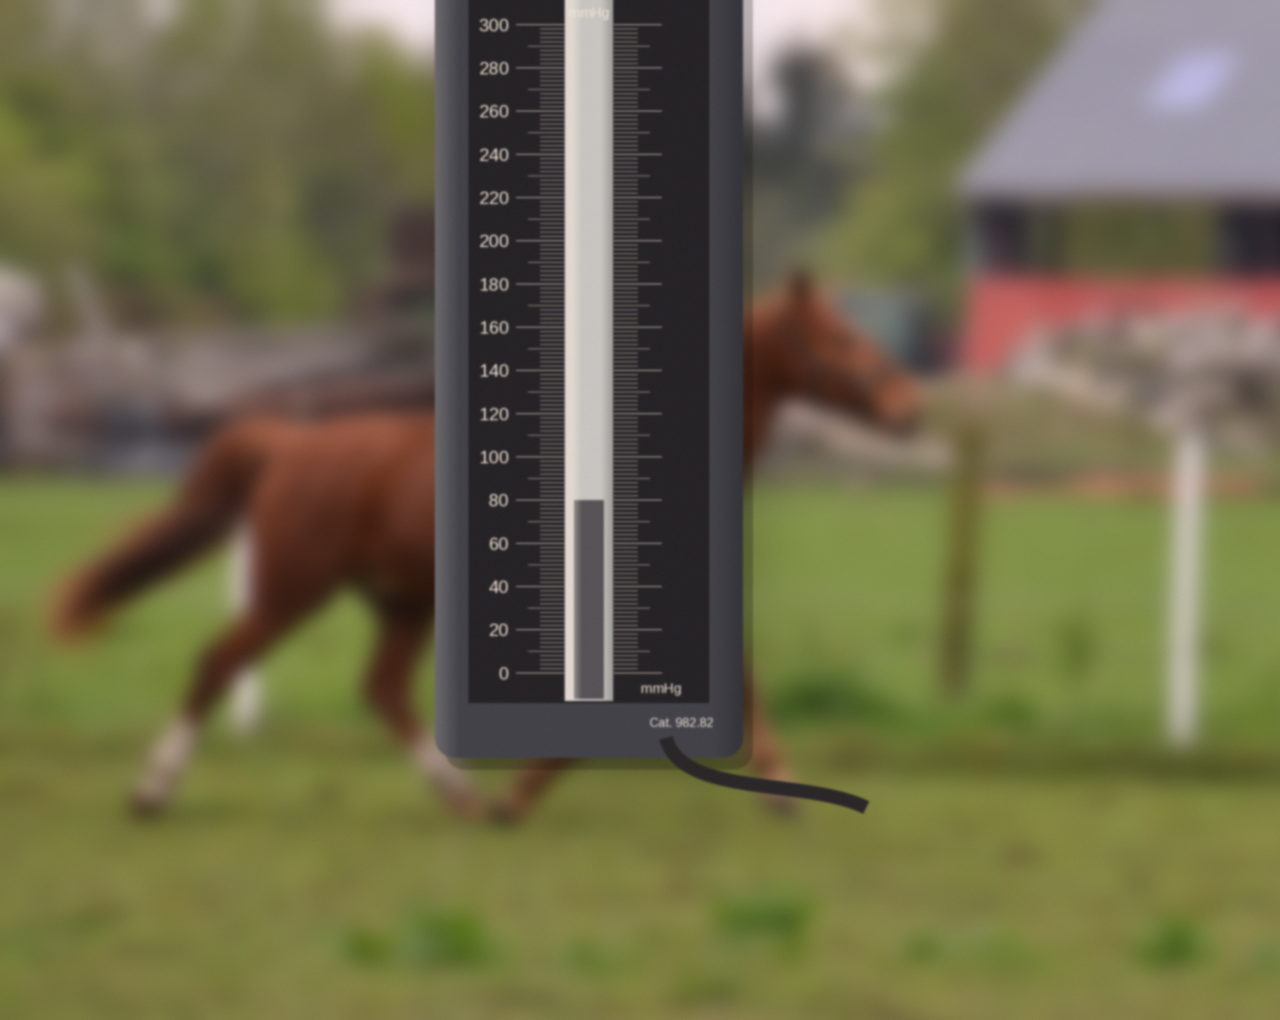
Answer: **80** mmHg
